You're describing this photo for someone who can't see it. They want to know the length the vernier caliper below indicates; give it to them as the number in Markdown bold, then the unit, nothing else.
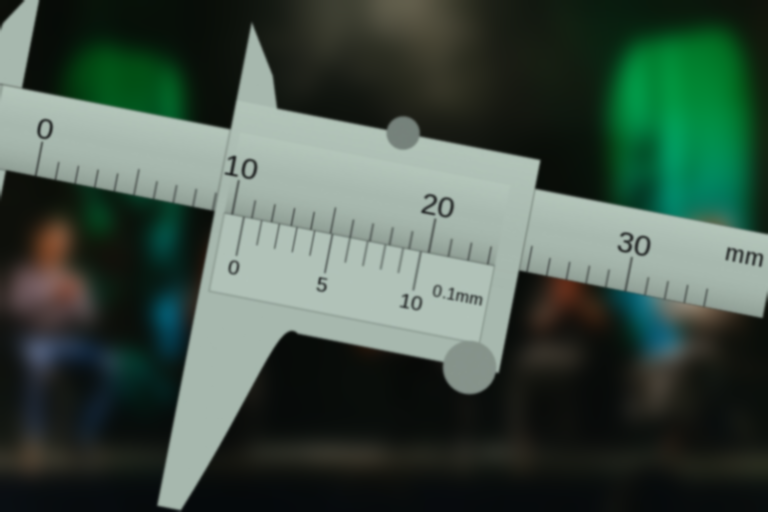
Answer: **10.6** mm
